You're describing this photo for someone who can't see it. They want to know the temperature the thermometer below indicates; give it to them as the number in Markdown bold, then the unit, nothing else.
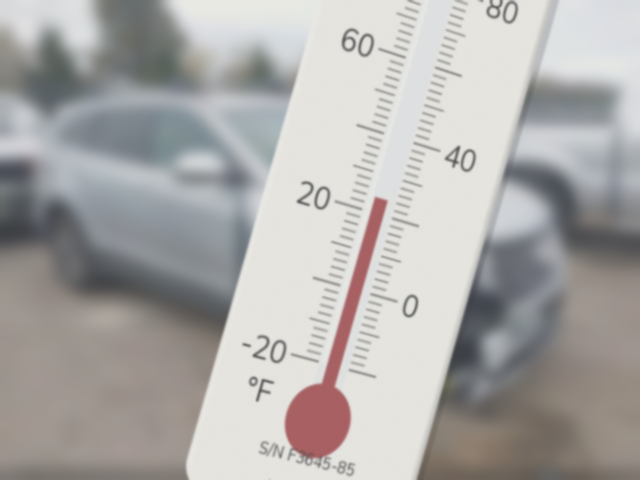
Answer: **24** °F
